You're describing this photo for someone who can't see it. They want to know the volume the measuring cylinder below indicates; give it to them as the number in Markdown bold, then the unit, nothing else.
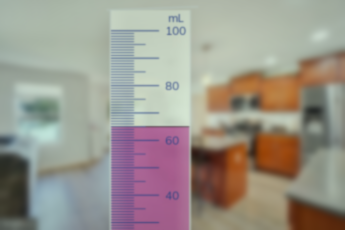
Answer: **65** mL
